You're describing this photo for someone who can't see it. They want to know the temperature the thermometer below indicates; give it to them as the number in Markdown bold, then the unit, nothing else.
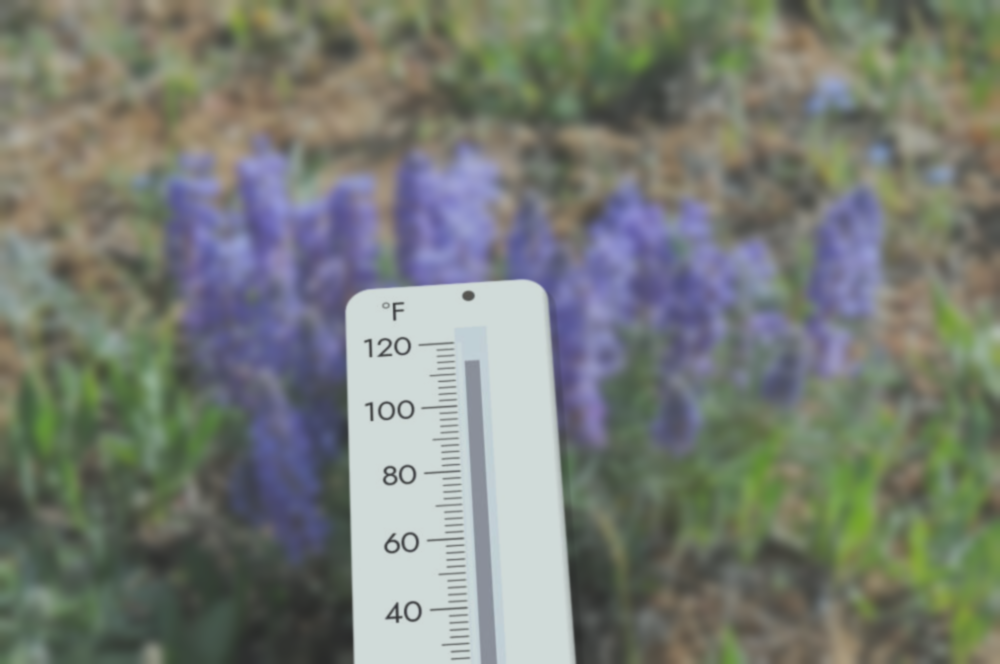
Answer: **114** °F
